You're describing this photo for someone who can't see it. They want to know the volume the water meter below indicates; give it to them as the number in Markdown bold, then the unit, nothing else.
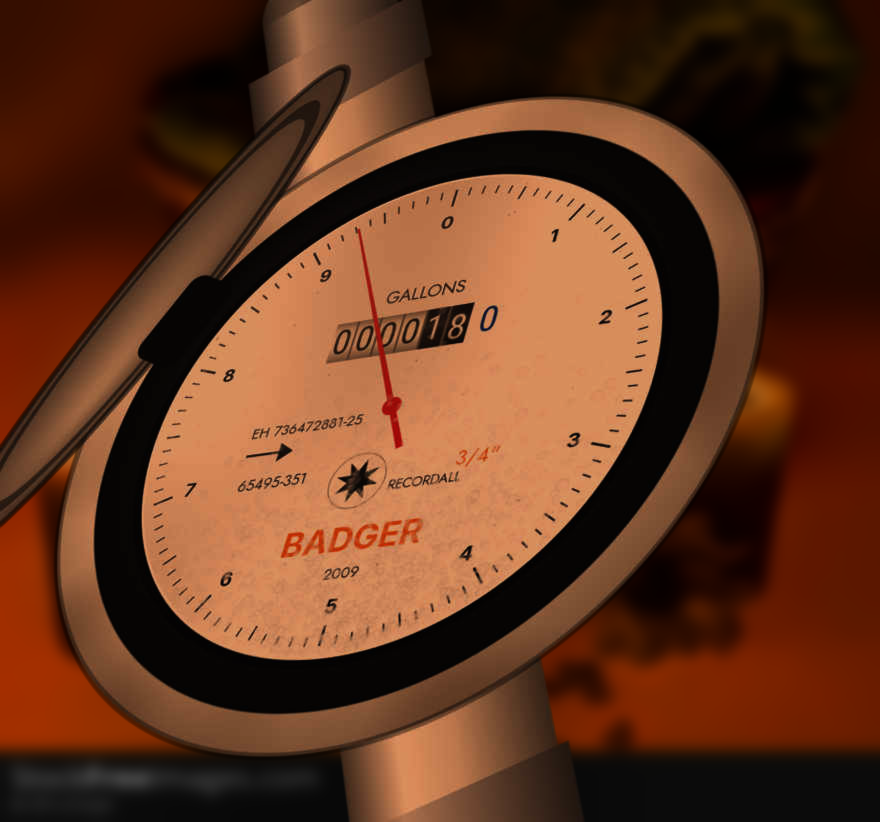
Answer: **179.3** gal
